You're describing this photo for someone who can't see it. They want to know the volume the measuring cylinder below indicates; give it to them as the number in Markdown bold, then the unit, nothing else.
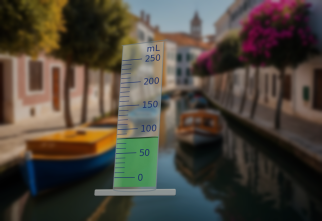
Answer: **80** mL
